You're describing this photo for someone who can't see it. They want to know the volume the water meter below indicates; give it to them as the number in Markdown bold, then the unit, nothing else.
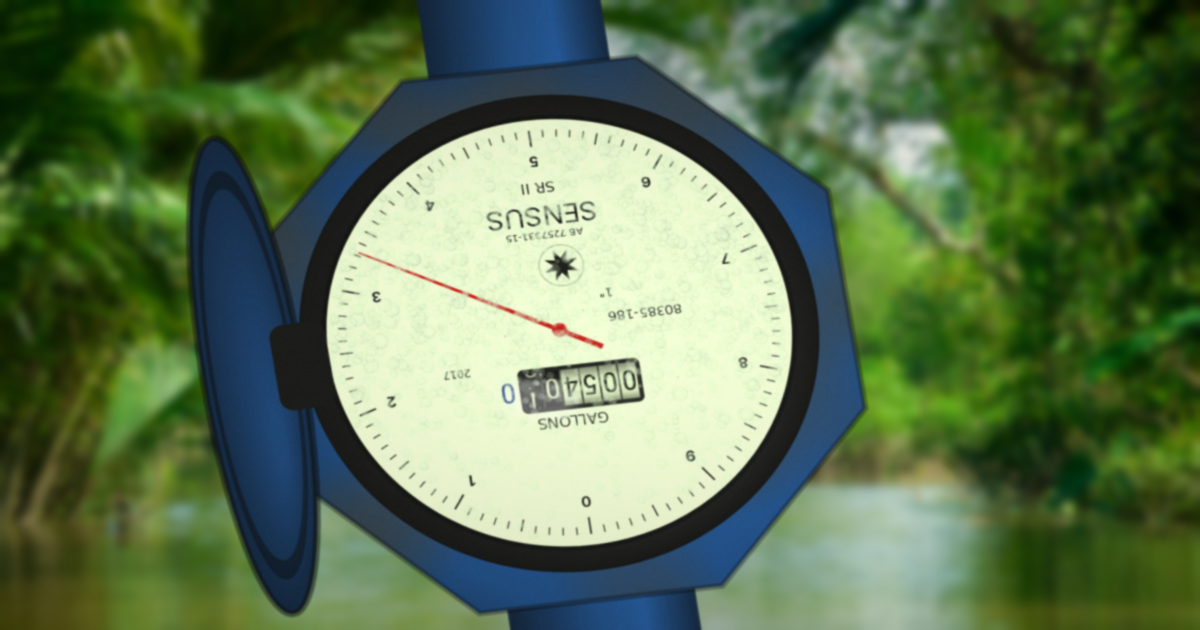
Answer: **54013.3** gal
